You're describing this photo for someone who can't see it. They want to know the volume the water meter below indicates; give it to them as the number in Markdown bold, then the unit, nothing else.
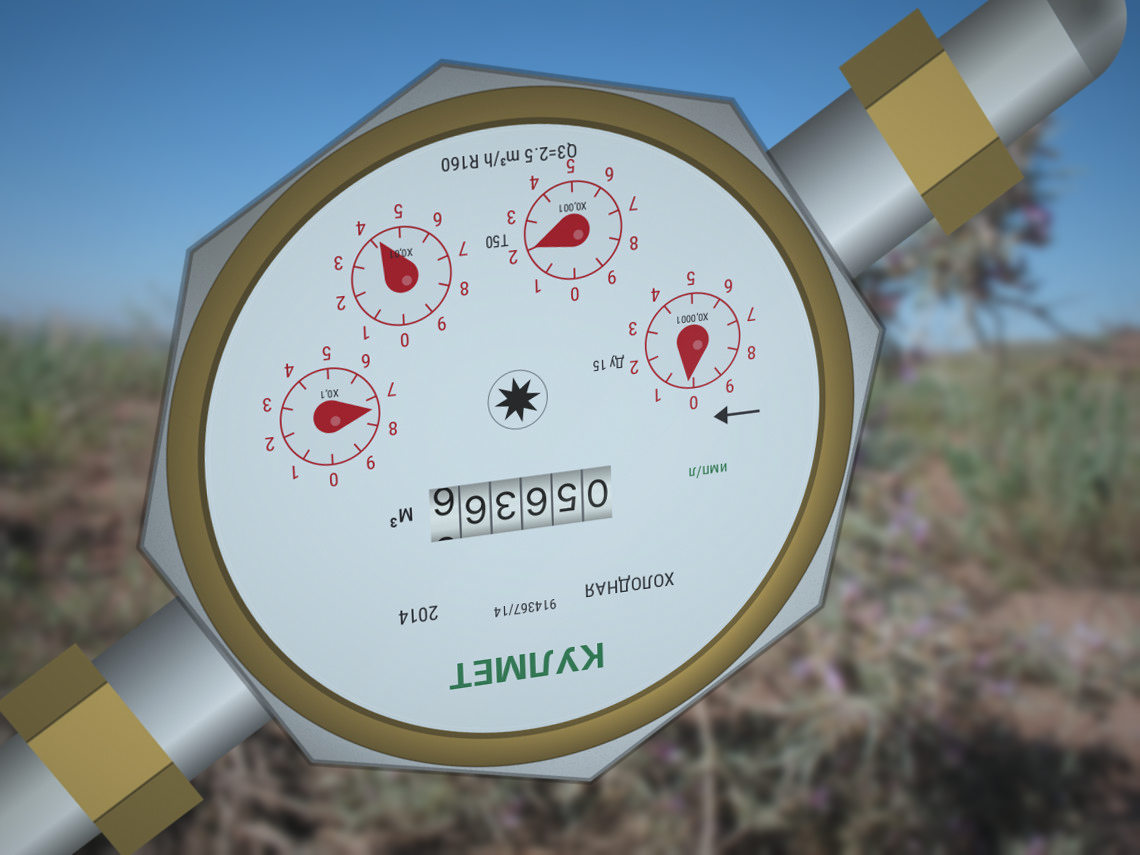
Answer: **56365.7420** m³
